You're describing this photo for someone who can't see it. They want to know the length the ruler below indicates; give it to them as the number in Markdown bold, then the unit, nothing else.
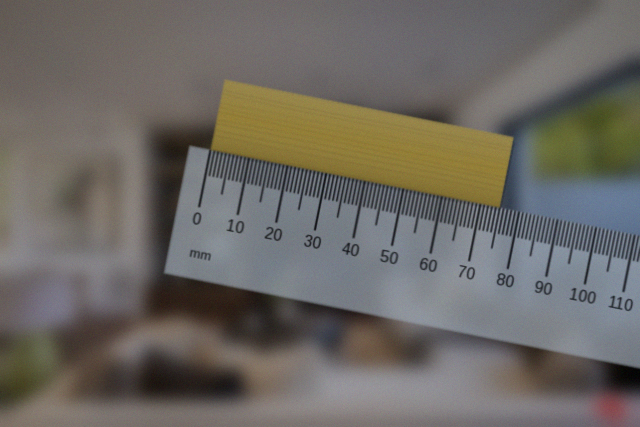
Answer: **75** mm
